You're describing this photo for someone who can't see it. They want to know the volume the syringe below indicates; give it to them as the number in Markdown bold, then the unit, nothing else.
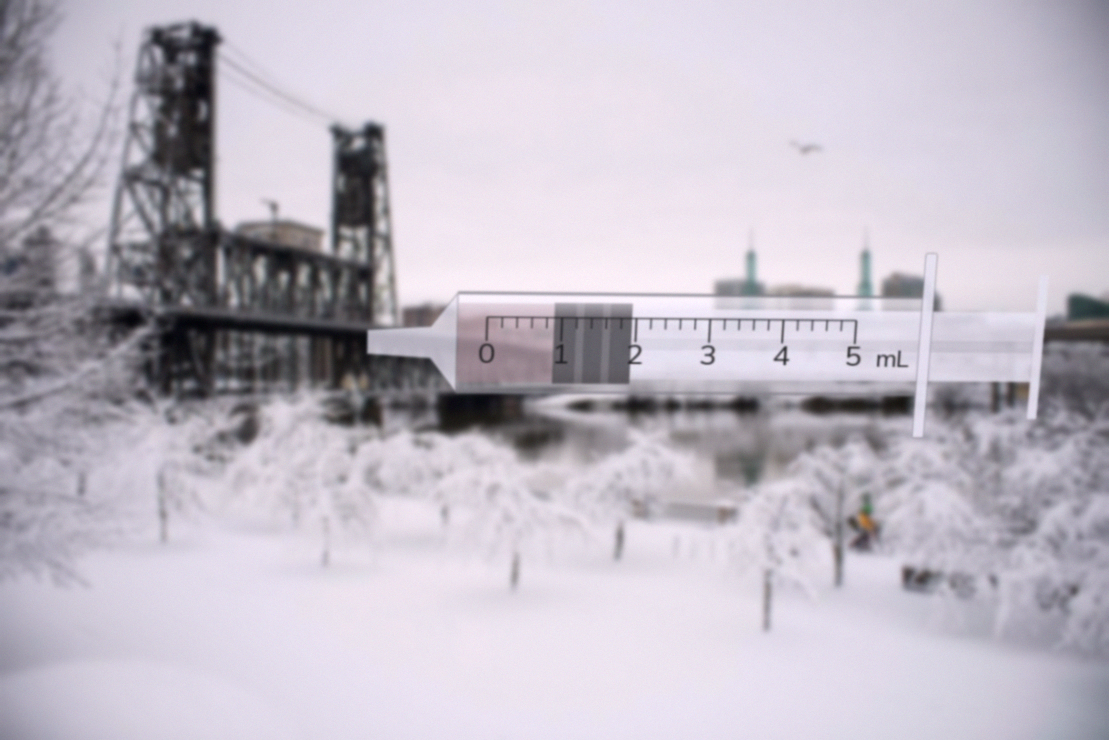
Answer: **0.9** mL
